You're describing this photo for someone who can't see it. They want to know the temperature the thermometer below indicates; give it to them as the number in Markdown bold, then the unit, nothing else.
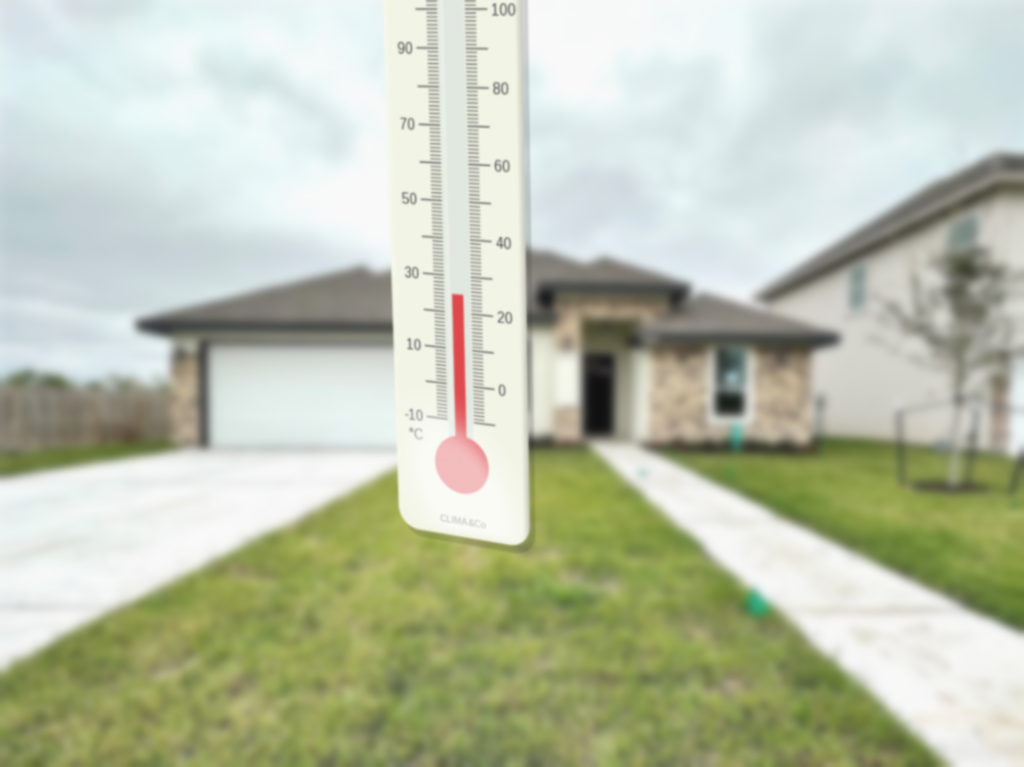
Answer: **25** °C
